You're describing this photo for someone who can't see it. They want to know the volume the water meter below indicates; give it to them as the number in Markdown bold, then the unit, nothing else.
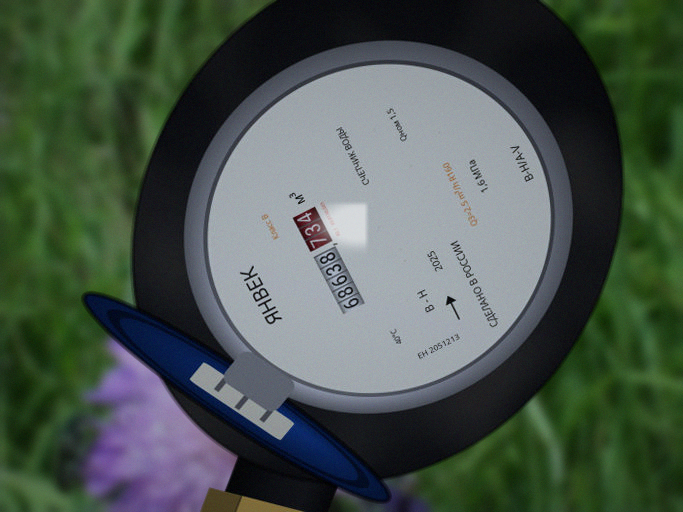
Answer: **68638.734** m³
